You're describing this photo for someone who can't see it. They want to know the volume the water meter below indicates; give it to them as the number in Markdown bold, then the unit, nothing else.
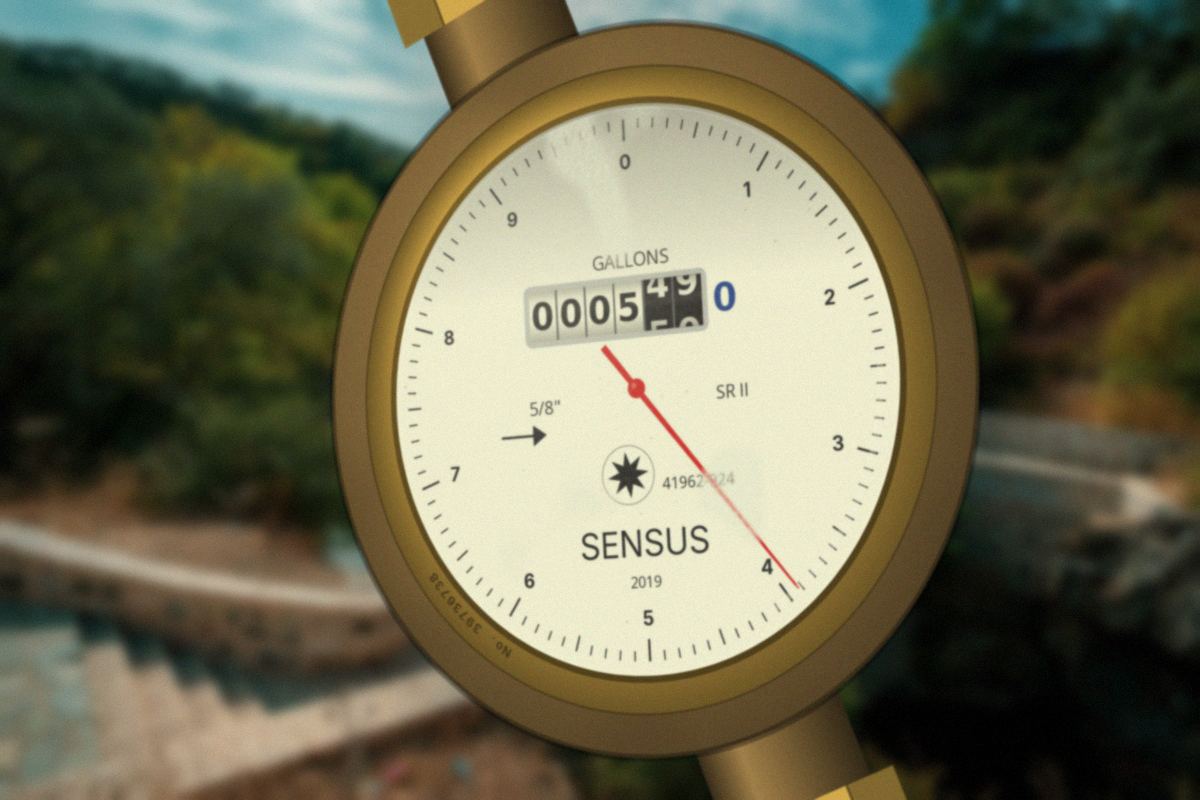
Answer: **5493.9** gal
